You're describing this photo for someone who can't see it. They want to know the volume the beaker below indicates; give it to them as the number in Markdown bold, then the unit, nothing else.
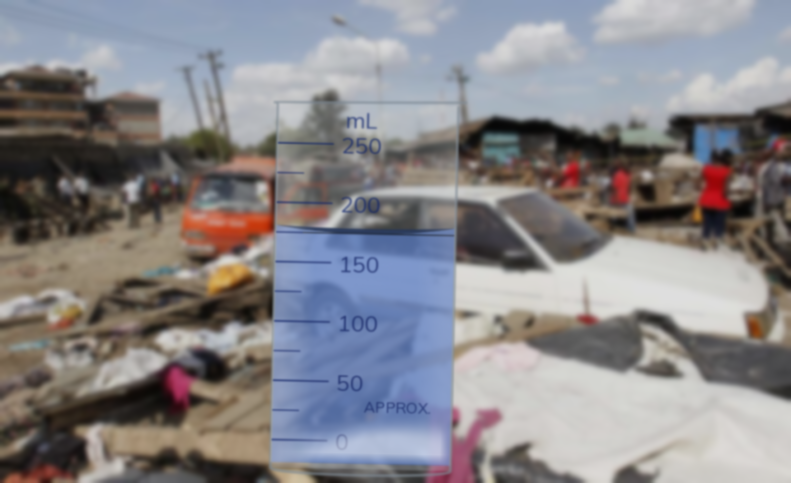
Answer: **175** mL
